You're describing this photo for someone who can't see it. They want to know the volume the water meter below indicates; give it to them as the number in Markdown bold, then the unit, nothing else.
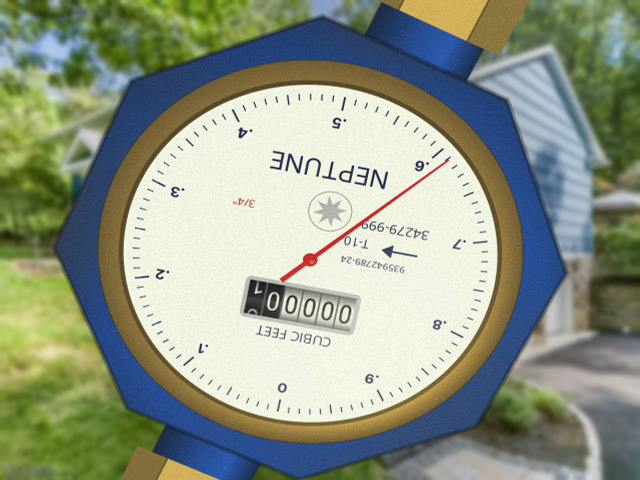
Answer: **0.61** ft³
